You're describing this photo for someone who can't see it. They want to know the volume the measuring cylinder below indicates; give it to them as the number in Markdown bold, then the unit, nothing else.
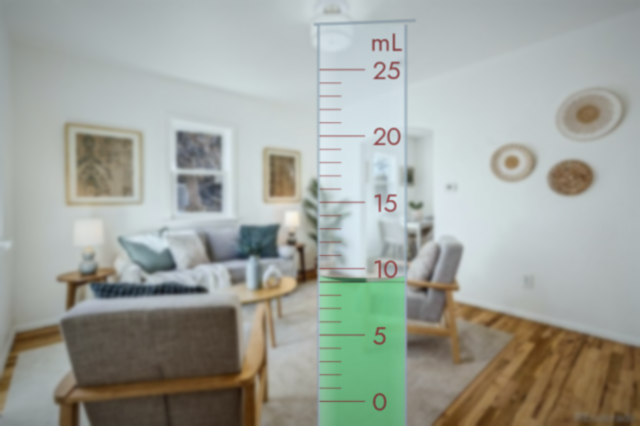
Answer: **9** mL
